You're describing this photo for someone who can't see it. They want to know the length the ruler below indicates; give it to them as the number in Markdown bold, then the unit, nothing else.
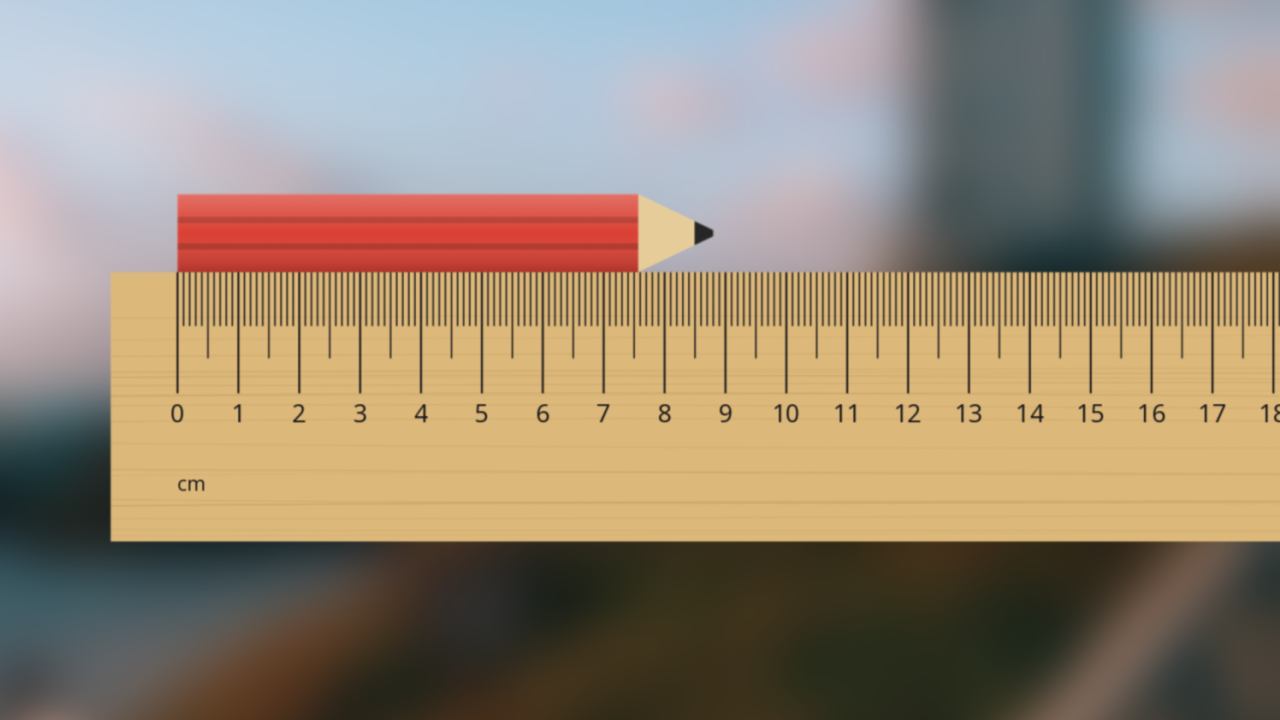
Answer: **8.8** cm
